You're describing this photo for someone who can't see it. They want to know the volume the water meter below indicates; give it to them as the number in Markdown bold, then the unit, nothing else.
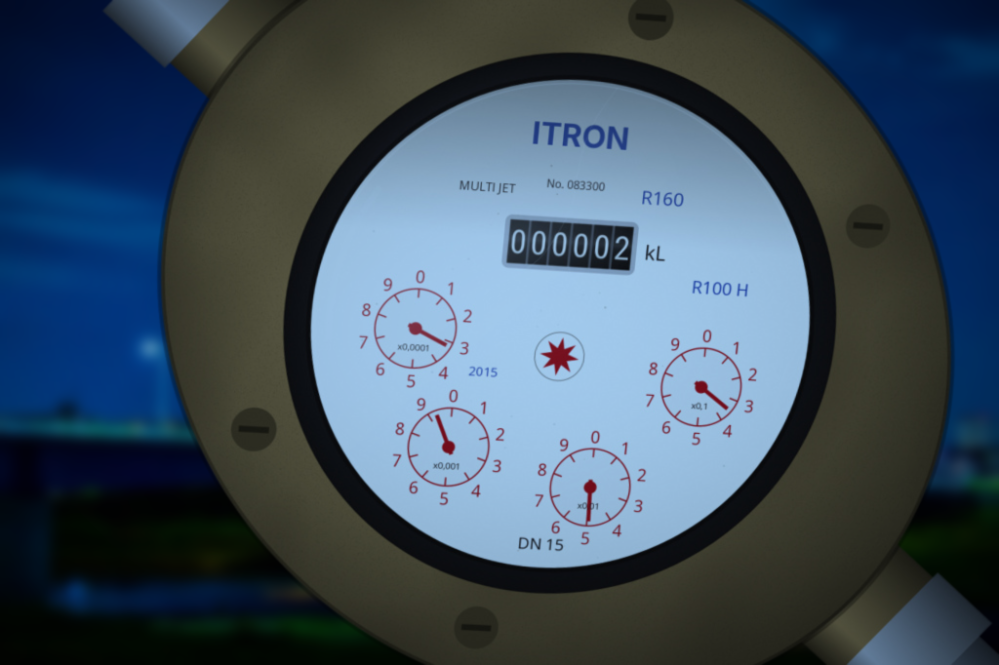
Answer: **2.3493** kL
